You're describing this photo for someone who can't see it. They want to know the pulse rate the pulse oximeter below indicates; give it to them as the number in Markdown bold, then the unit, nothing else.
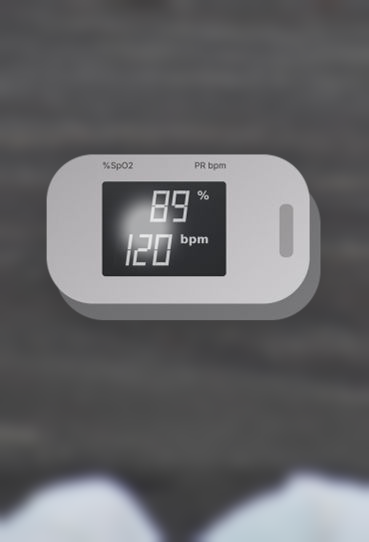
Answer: **120** bpm
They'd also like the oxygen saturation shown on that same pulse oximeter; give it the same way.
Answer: **89** %
